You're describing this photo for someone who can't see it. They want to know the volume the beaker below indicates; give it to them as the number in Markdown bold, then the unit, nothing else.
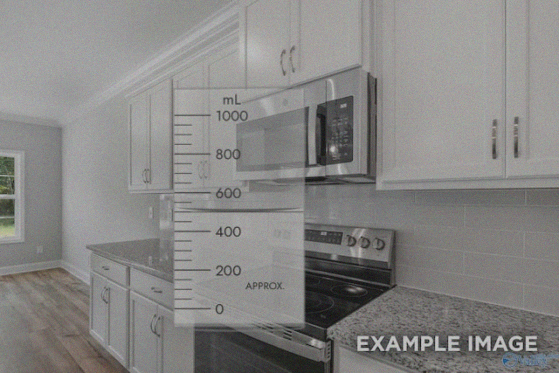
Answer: **500** mL
